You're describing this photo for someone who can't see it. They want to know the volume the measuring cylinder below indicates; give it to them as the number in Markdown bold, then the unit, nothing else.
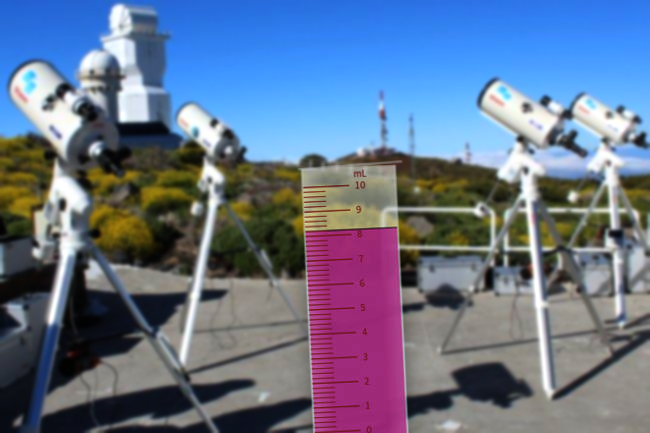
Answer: **8.2** mL
